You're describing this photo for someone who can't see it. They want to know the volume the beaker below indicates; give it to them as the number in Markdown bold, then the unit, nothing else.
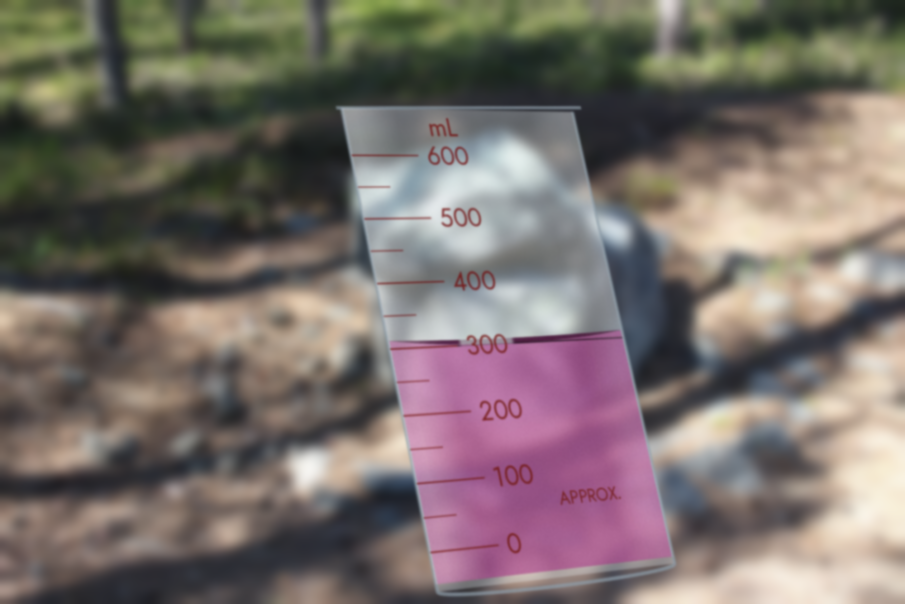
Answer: **300** mL
